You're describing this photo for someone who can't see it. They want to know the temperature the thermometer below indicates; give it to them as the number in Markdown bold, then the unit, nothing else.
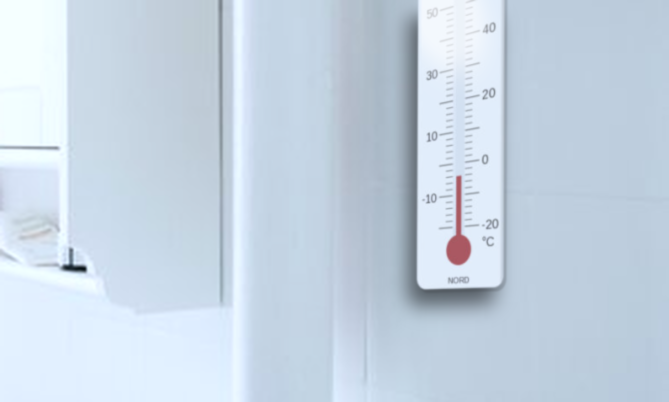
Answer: **-4** °C
